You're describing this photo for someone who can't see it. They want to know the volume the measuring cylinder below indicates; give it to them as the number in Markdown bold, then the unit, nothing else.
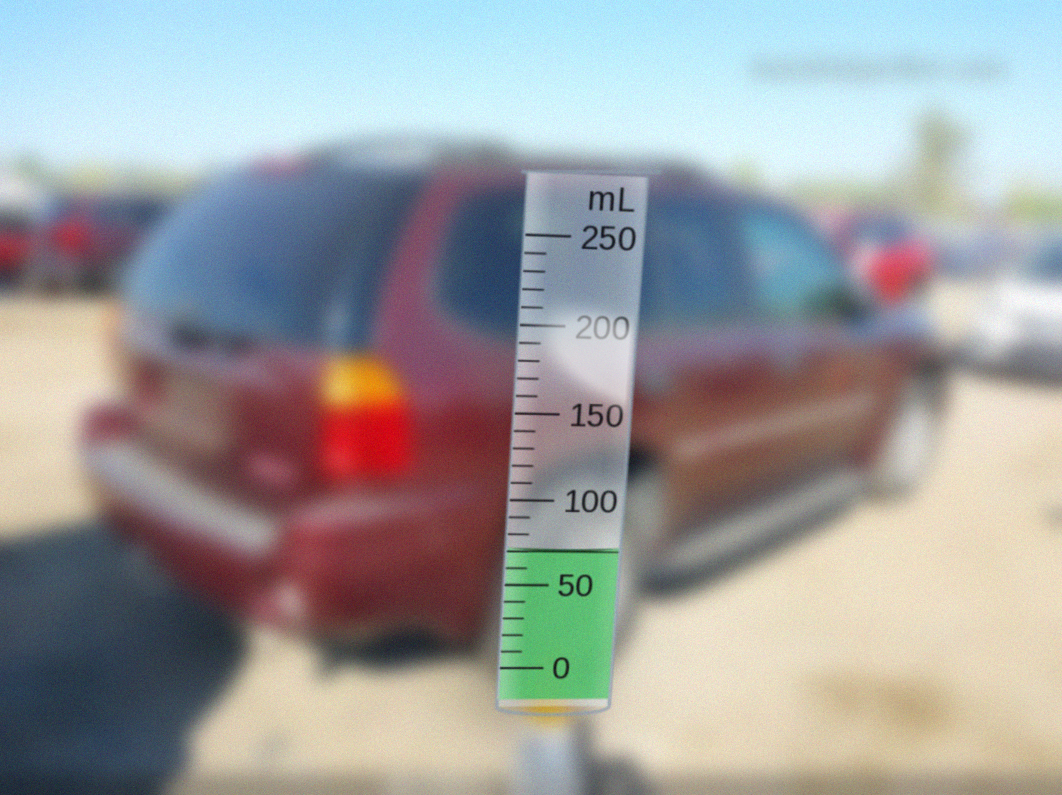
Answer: **70** mL
